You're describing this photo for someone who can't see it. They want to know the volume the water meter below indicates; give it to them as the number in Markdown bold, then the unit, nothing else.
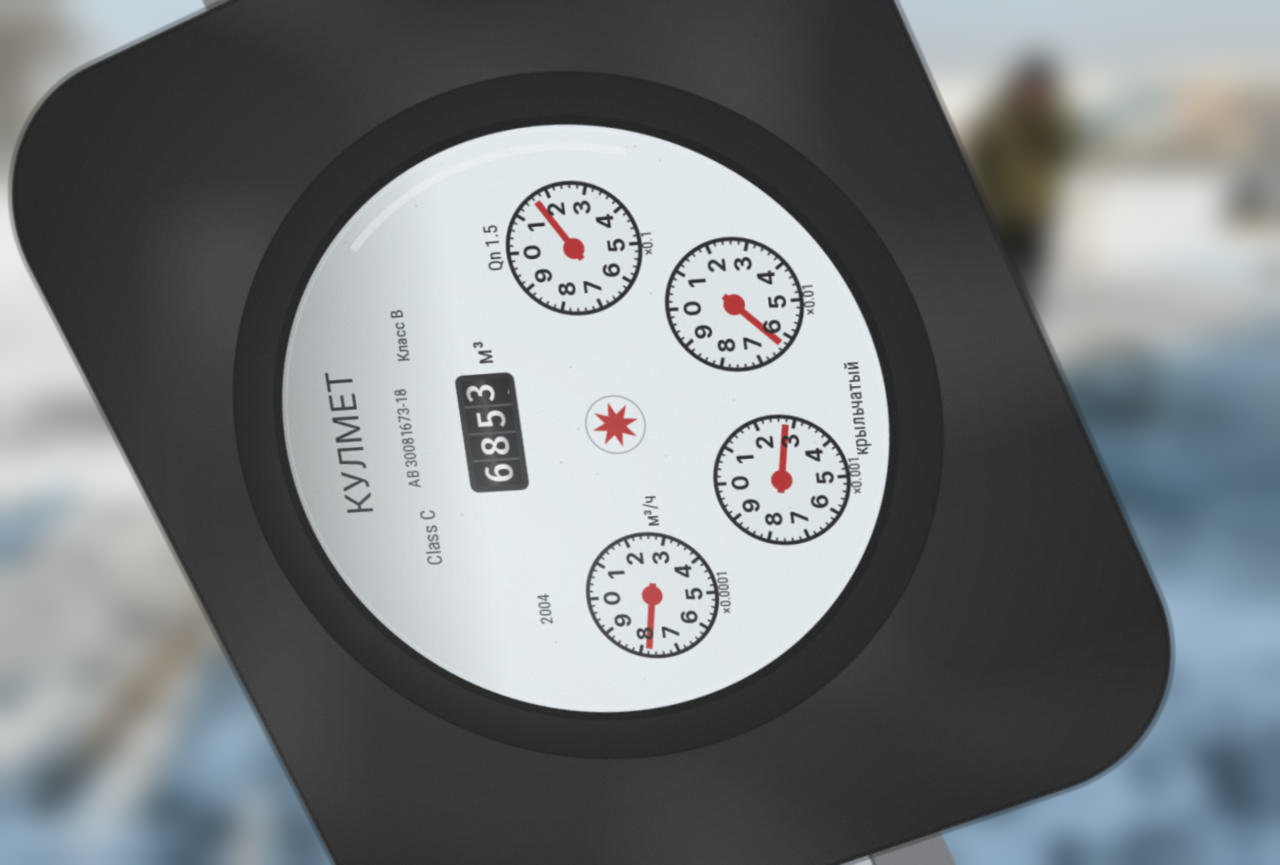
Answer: **6853.1627** m³
